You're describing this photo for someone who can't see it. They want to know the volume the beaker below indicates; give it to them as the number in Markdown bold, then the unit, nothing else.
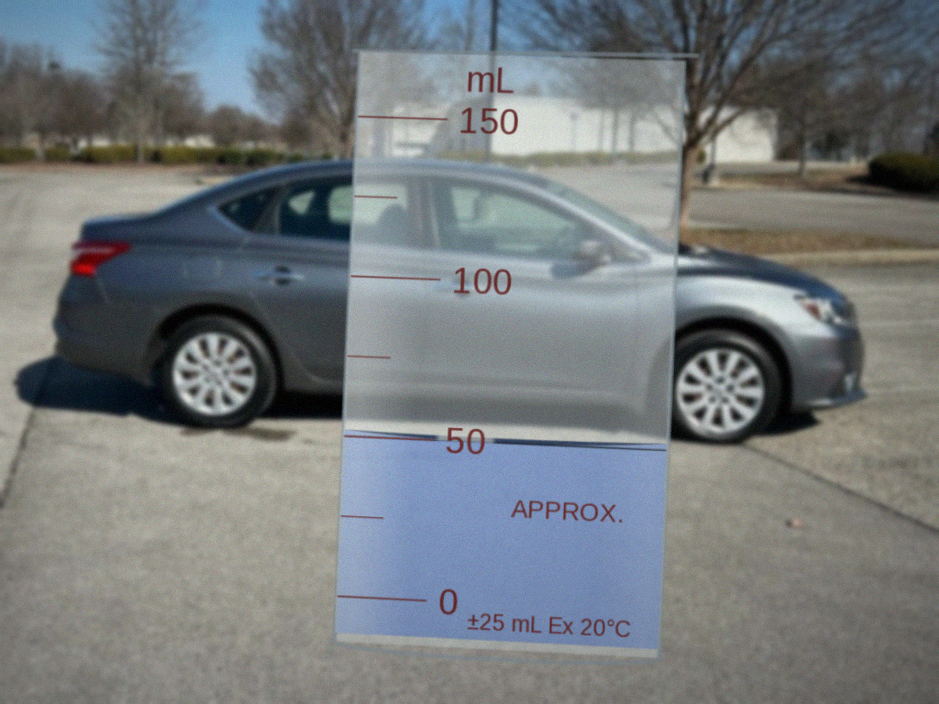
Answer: **50** mL
